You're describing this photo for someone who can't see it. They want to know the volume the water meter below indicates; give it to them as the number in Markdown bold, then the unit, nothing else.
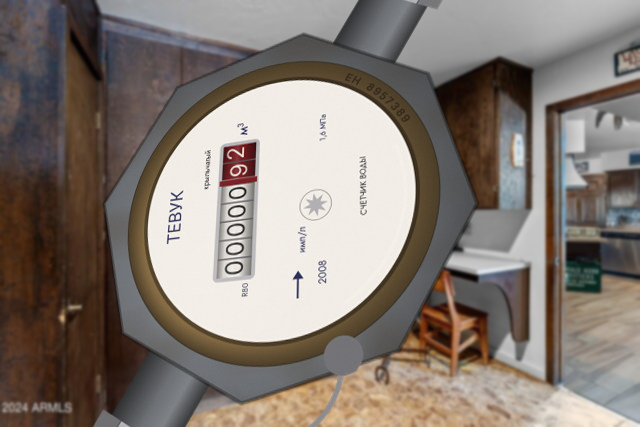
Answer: **0.92** m³
